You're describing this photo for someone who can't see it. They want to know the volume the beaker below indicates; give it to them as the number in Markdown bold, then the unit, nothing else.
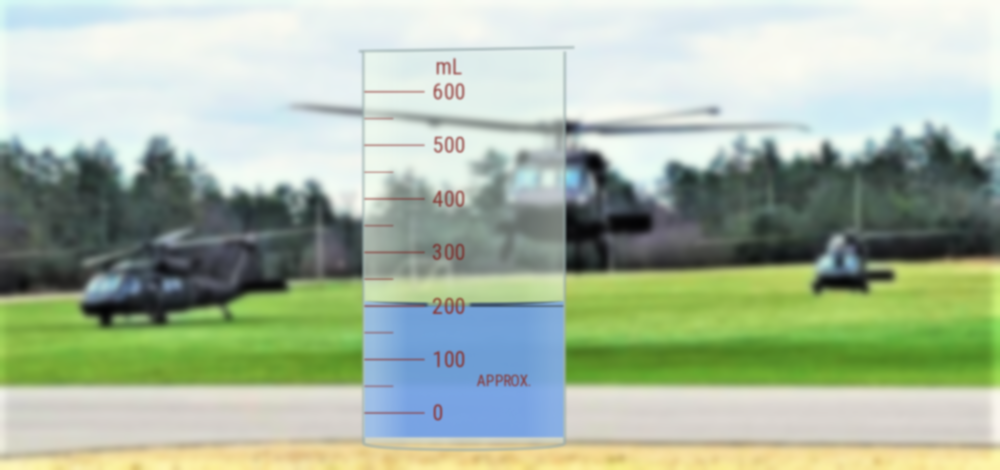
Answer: **200** mL
